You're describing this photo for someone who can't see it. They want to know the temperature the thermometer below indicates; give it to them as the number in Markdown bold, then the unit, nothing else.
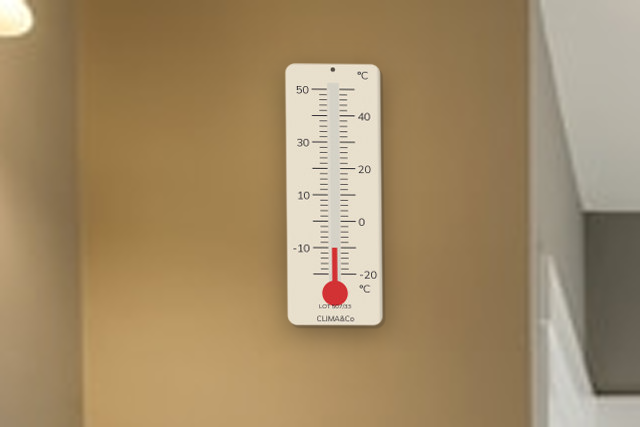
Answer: **-10** °C
